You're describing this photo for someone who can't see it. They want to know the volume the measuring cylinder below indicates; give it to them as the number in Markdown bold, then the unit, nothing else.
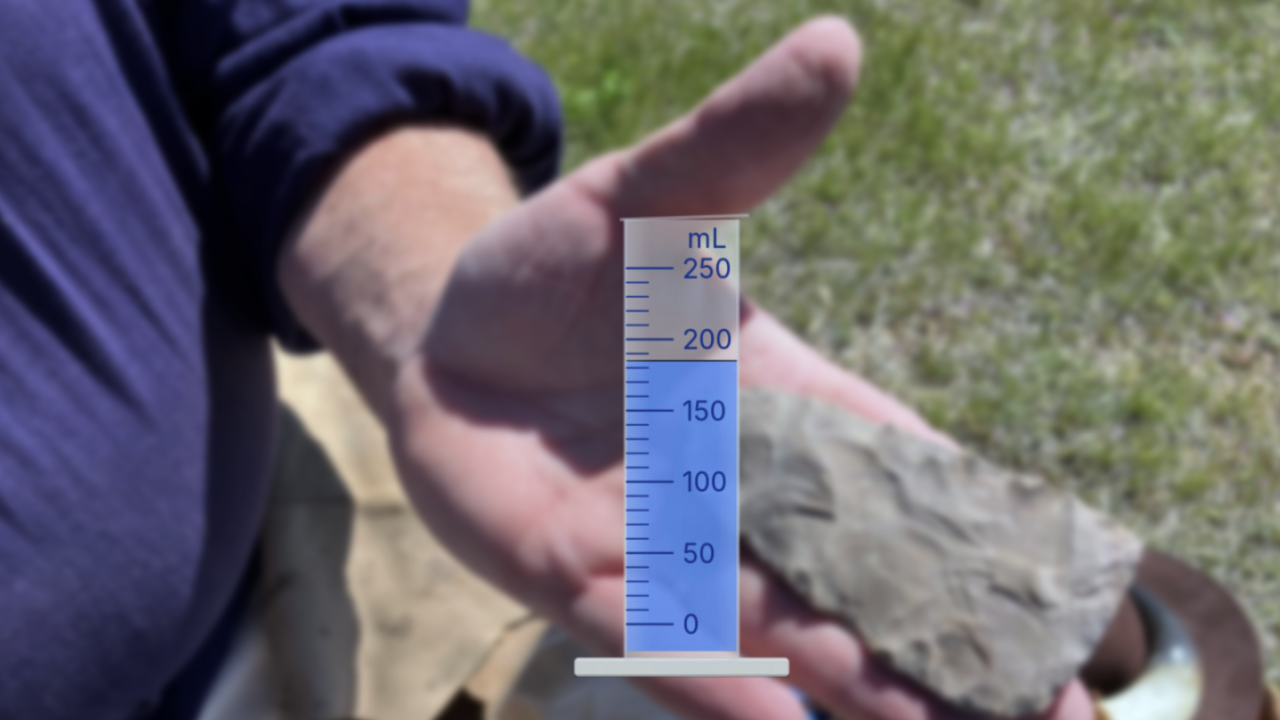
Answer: **185** mL
